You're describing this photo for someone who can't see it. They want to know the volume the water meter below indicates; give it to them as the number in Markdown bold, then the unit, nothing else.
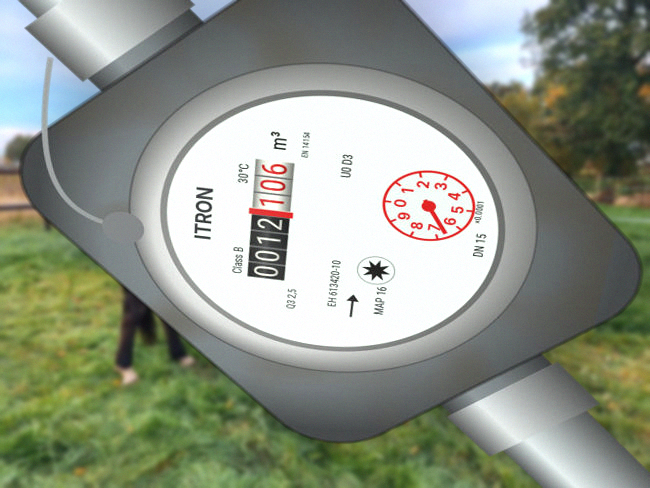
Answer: **12.1066** m³
